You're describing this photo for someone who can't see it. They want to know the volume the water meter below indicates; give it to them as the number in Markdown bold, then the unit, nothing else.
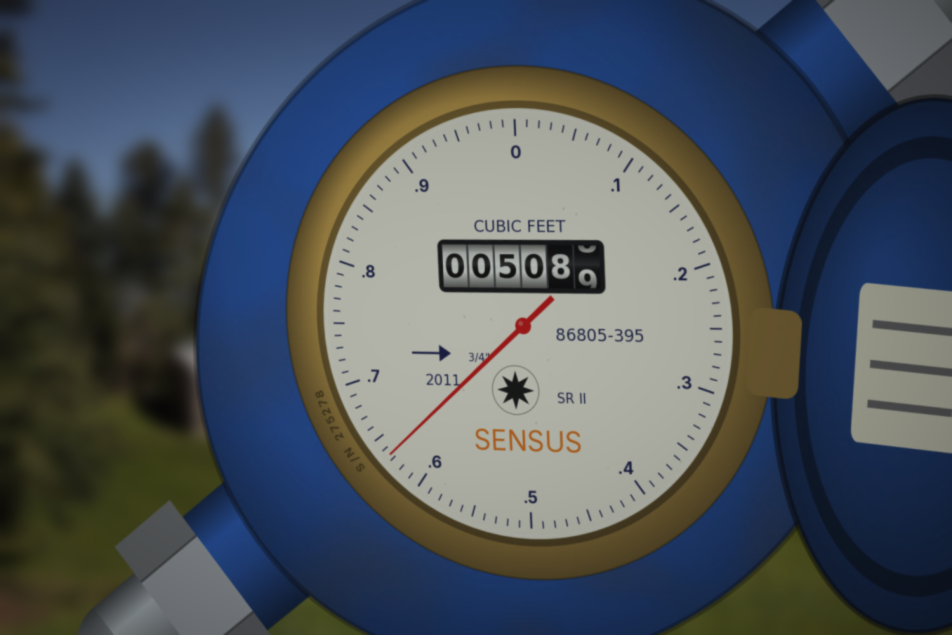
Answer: **5088.63** ft³
